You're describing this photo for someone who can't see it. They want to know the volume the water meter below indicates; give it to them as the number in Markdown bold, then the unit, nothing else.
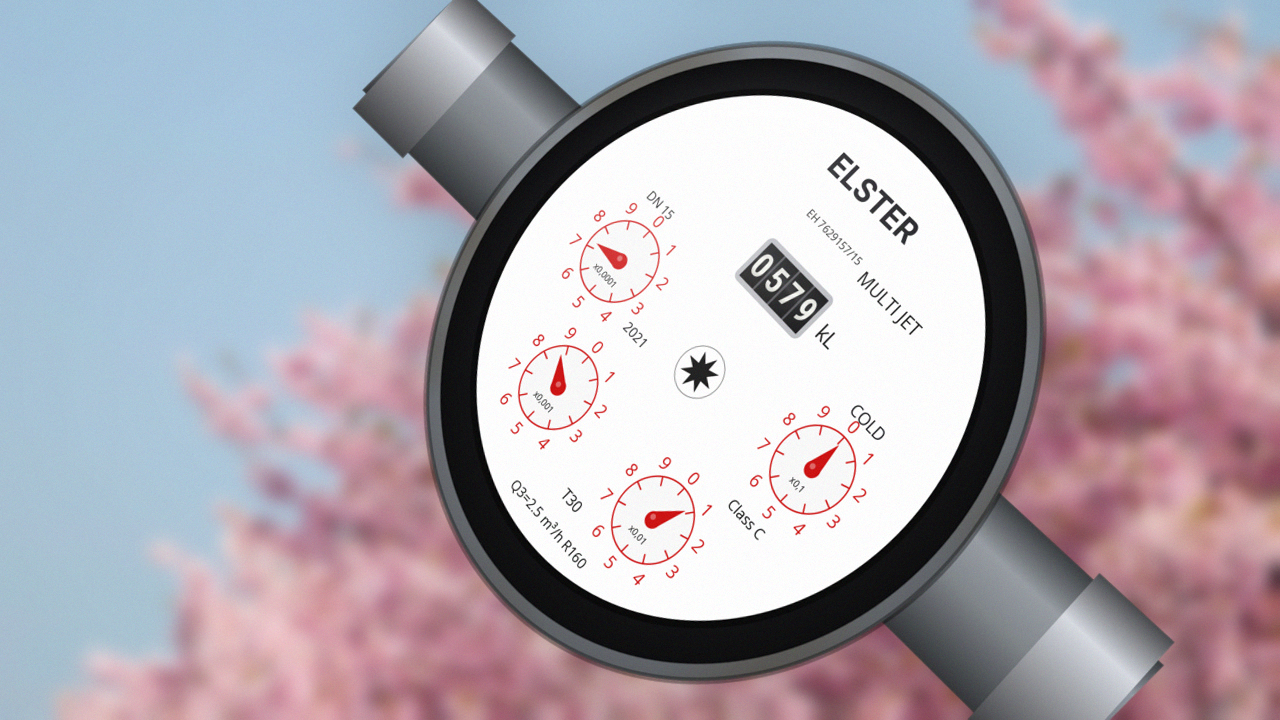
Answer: **579.0087** kL
